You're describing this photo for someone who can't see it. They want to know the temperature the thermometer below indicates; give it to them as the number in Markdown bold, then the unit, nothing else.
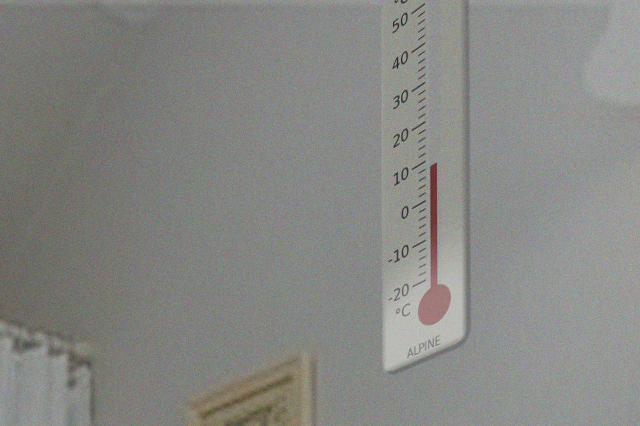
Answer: **8** °C
